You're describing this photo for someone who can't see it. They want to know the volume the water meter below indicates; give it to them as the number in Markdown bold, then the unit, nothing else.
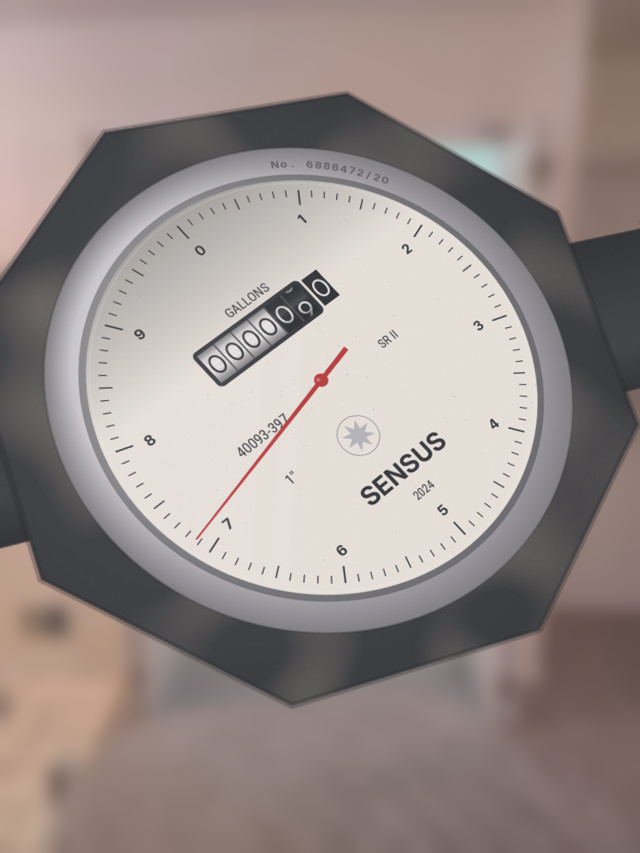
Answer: **87.1** gal
